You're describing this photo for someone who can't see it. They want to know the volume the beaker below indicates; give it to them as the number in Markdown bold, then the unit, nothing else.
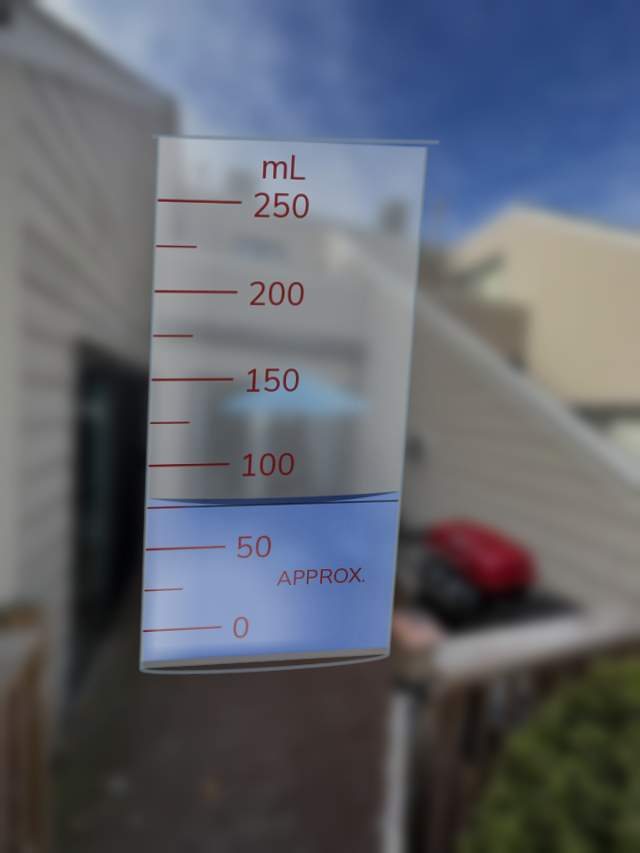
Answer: **75** mL
